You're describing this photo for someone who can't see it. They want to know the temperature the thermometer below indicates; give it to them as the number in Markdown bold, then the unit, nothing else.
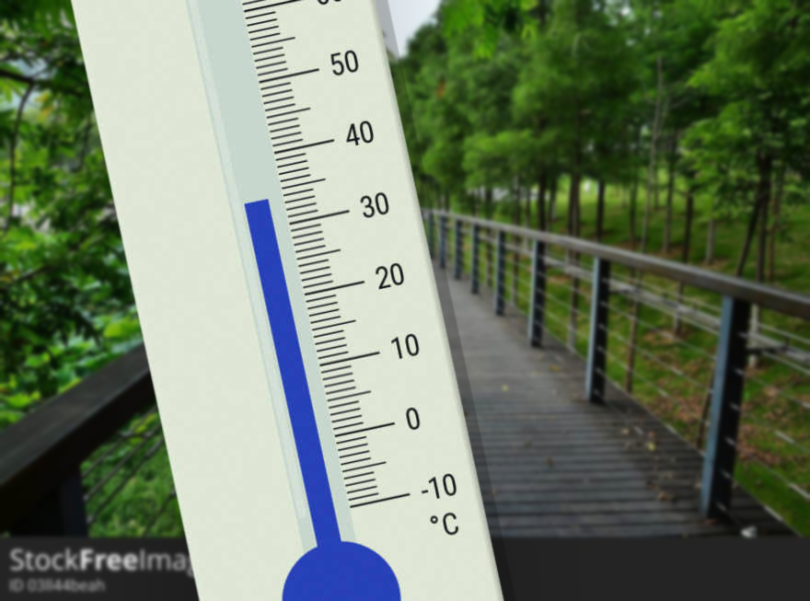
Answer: **34** °C
